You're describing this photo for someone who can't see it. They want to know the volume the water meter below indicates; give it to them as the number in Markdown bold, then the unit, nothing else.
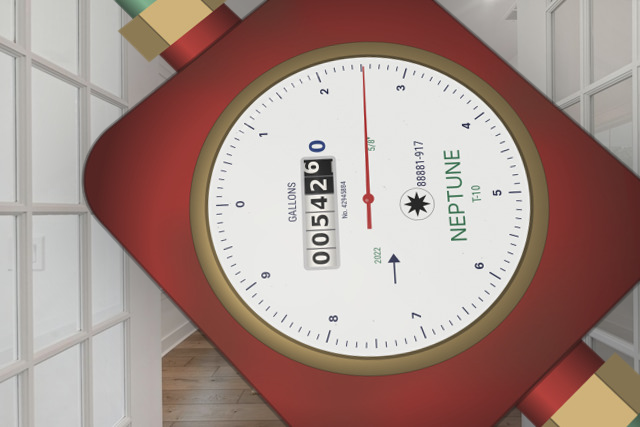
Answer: **54262.5** gal
